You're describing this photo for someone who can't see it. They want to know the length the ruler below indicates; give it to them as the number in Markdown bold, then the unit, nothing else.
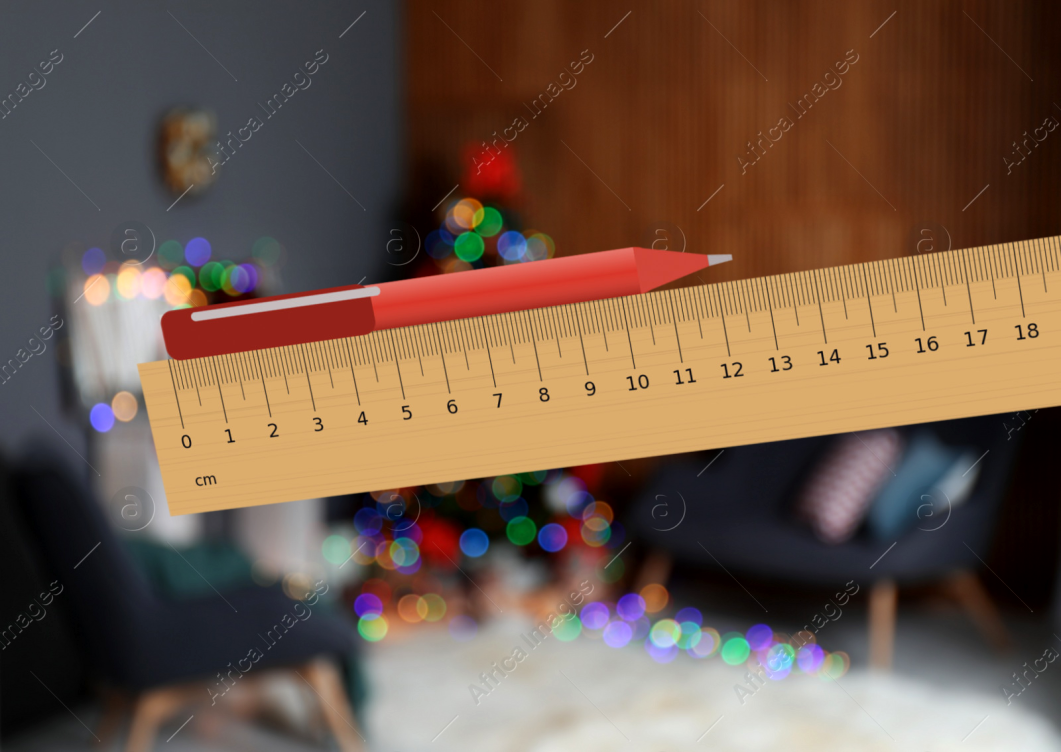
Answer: **12.4** cm
